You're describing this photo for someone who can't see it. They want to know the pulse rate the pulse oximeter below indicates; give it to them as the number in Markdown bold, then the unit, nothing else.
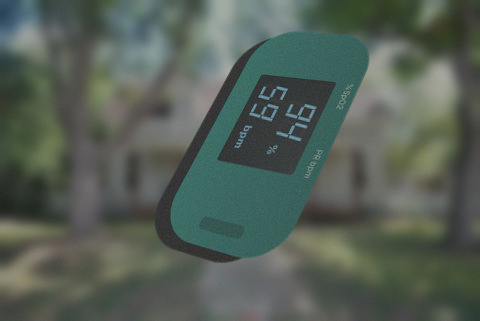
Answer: **59** bpm
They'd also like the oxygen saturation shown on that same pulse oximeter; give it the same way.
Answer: **94** %
